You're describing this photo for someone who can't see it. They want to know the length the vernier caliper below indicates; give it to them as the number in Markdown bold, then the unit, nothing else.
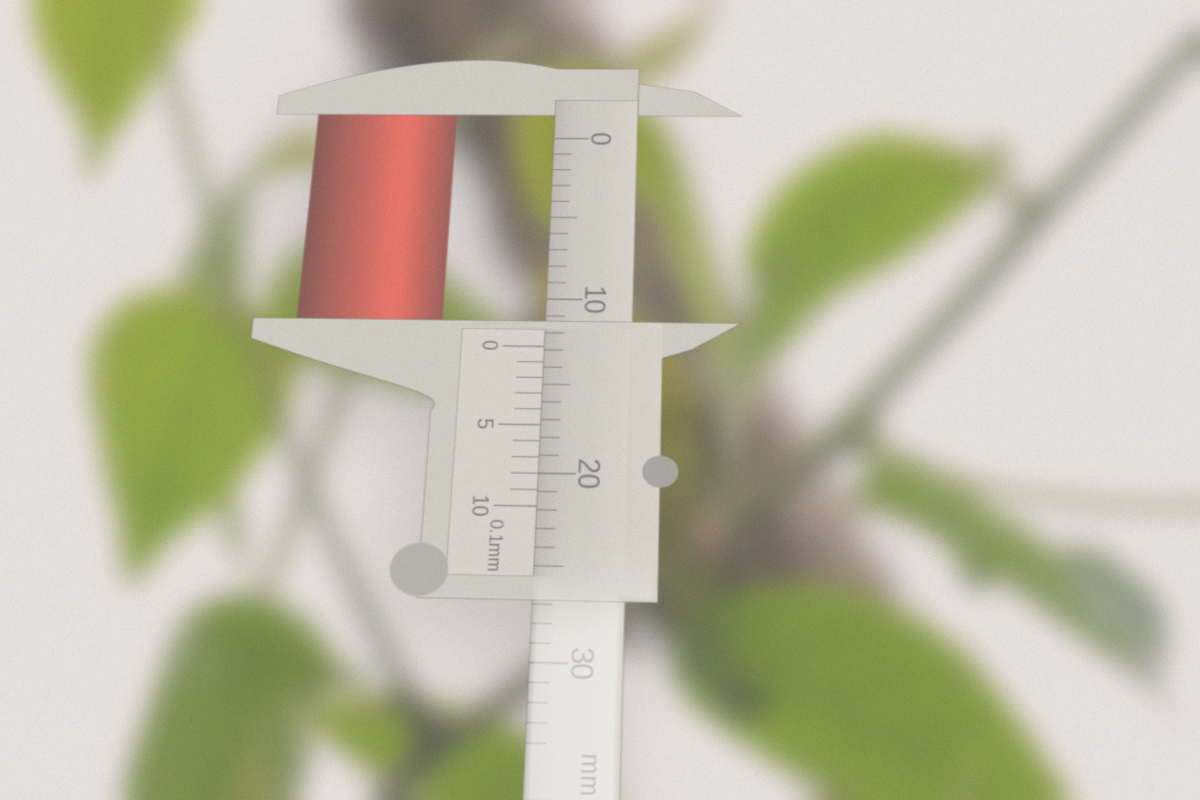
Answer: **12.8** mm
